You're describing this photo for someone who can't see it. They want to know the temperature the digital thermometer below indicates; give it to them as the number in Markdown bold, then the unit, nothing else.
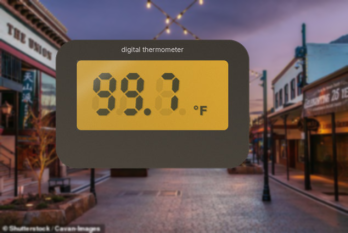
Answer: **99.7** °F
